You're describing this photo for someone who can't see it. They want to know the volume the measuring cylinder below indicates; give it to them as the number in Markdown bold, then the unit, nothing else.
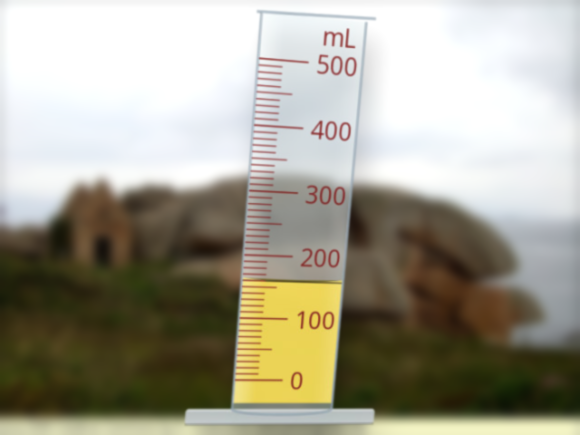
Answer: **160** mL
